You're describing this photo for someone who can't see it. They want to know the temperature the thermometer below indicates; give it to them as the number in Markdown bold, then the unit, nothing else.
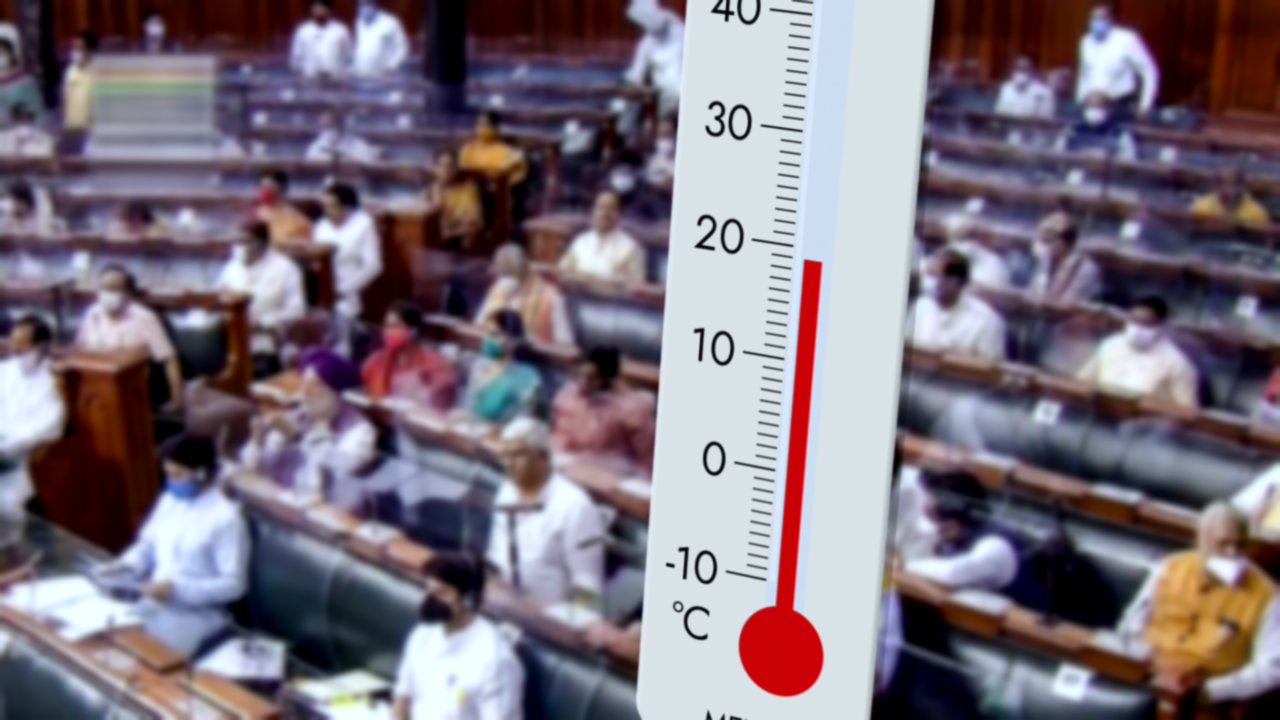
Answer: **19** °C
